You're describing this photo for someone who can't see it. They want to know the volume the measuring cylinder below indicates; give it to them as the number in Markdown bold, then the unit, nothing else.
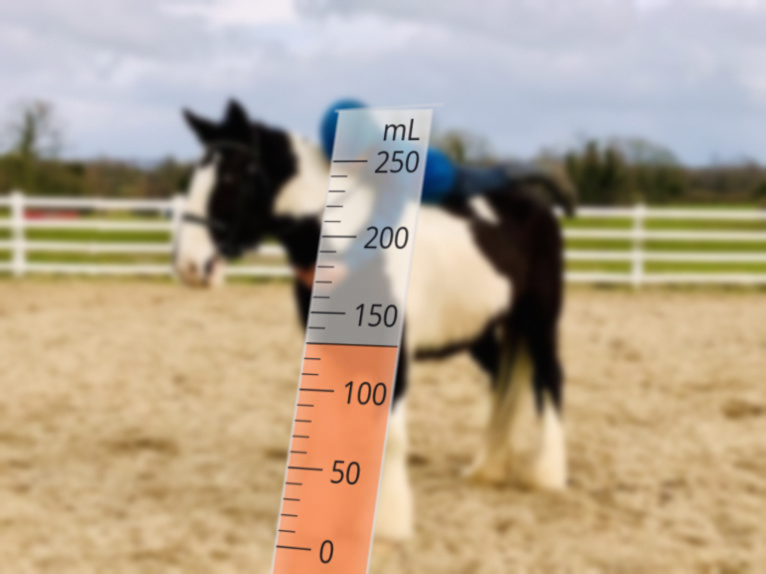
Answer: **130** mL
